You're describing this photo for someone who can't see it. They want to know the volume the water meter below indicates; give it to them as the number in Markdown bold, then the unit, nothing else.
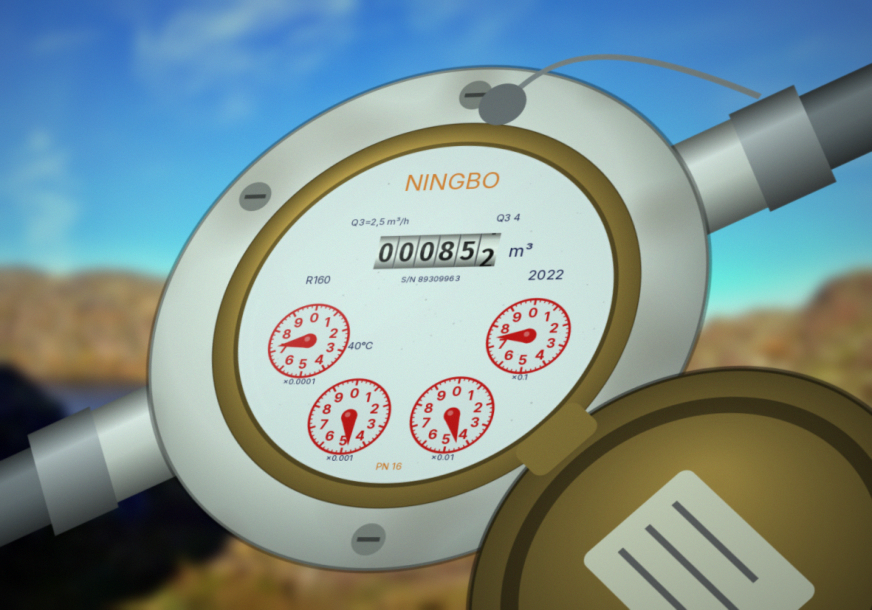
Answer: **851.7447** m³
